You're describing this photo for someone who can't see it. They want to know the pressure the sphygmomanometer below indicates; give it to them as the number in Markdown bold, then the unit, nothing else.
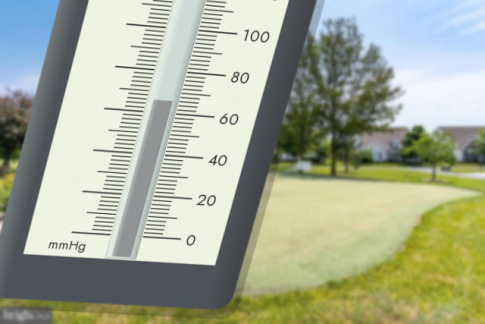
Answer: **66** mmHg
